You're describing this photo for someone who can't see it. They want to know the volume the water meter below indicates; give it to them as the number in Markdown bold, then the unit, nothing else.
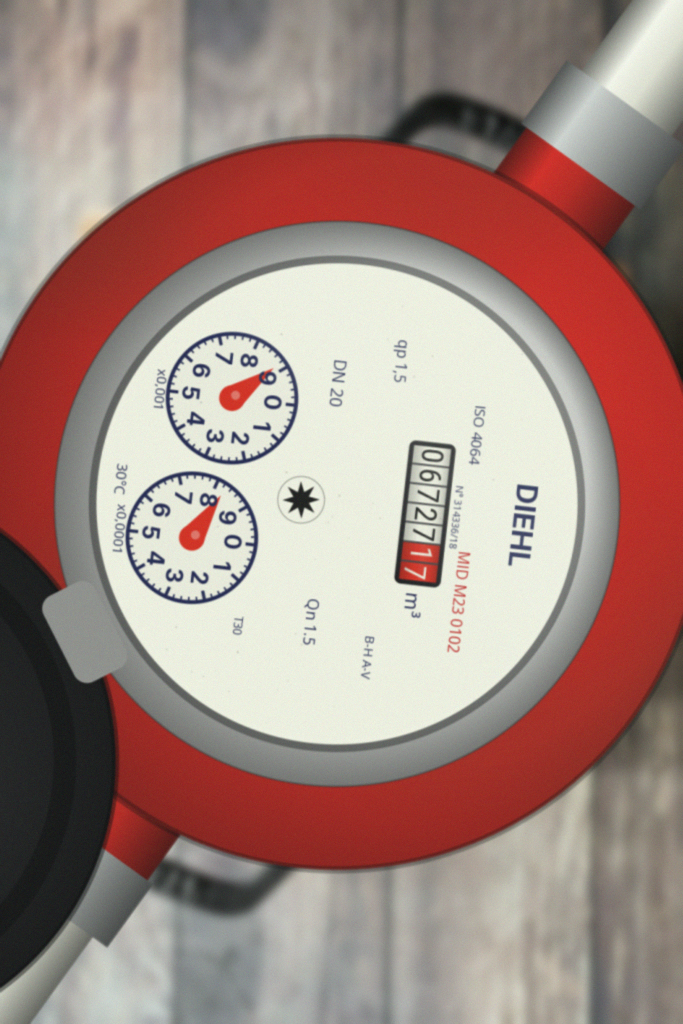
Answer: **6727.1688** m³
